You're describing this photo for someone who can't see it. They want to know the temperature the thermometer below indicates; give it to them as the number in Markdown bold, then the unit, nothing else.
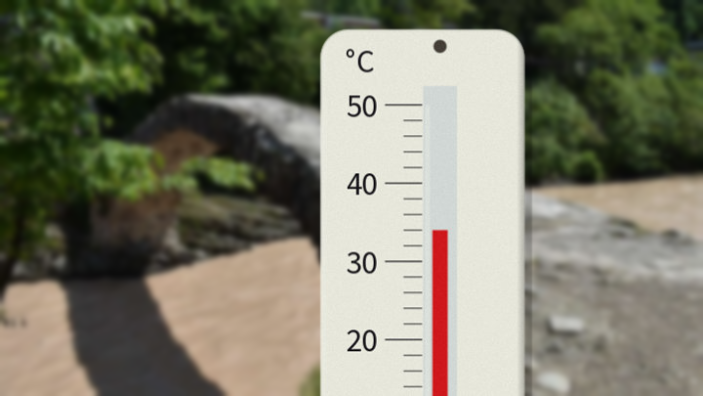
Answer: **34** °C
